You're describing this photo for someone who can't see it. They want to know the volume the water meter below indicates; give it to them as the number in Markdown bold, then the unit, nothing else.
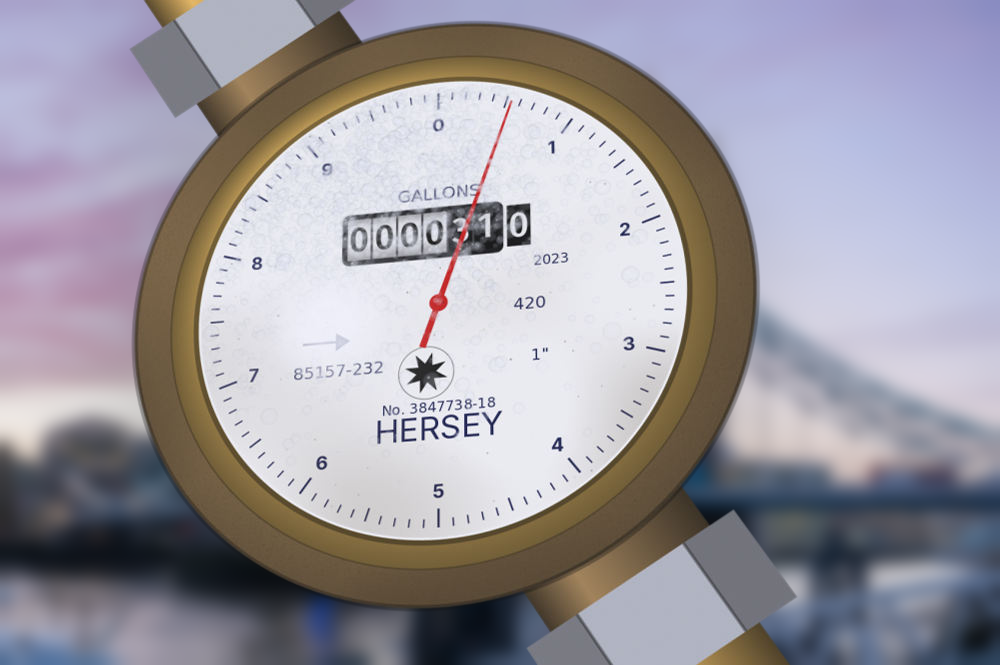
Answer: **310.5** gal
